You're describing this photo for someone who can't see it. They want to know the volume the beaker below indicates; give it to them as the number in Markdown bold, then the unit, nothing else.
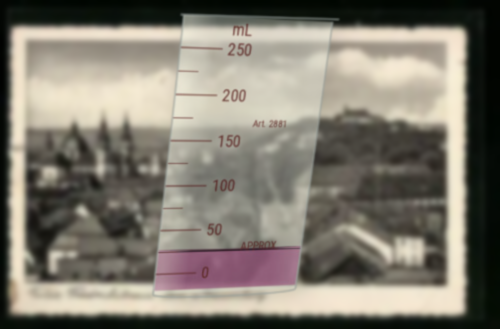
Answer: **25** mL
